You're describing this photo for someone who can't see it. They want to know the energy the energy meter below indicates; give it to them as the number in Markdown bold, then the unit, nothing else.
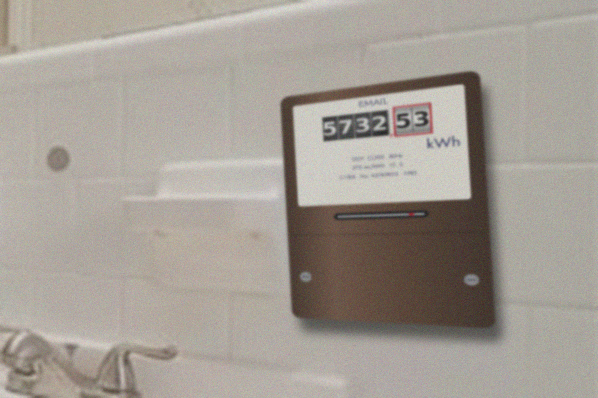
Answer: **5732.53** kWh
